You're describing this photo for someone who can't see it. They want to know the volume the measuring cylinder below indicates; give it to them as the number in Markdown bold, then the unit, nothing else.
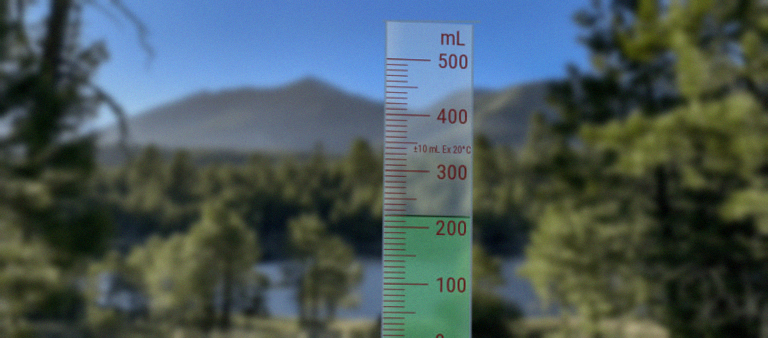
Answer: **220** mL
